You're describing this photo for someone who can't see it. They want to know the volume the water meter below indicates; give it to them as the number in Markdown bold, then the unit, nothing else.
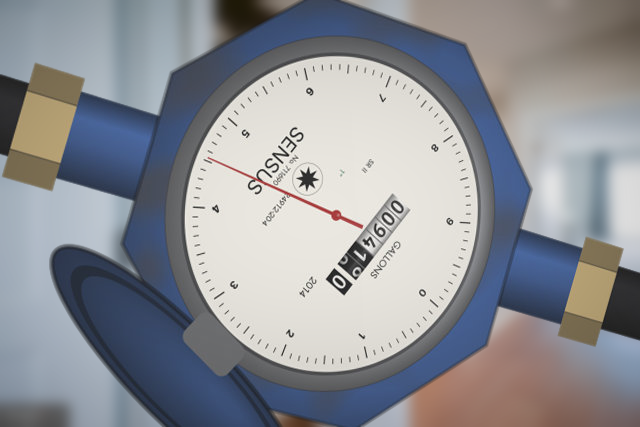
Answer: **94184.5** gal
